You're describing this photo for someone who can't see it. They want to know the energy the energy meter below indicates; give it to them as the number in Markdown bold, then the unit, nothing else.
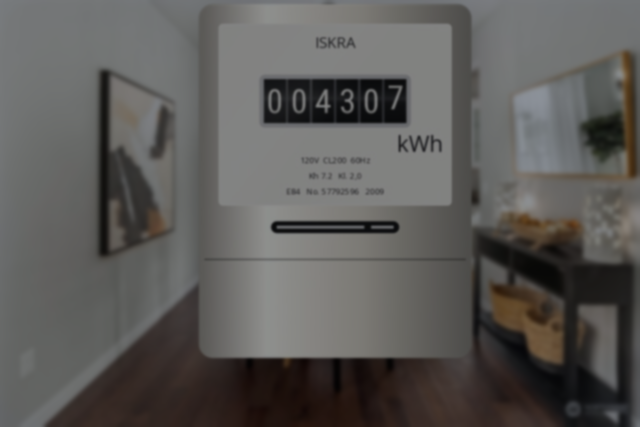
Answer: **4307** kWh
